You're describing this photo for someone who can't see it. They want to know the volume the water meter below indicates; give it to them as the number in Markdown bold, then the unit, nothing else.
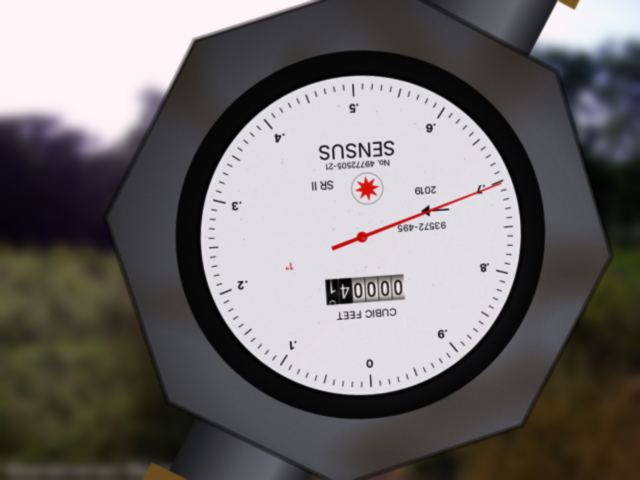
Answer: **40.70** ft³
